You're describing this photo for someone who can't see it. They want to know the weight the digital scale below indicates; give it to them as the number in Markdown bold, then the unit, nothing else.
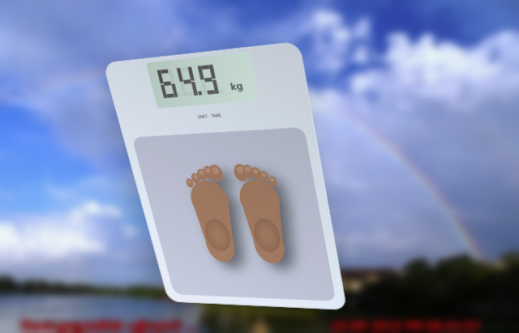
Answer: **64.9** kg
